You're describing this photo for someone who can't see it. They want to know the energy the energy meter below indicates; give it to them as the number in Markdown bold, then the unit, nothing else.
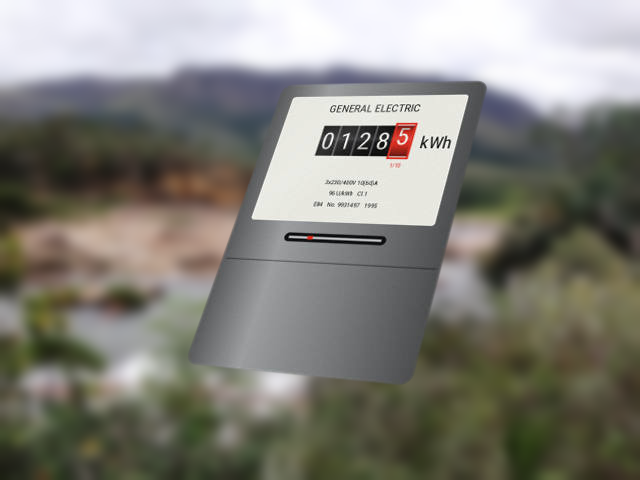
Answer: **128.5** kWh
